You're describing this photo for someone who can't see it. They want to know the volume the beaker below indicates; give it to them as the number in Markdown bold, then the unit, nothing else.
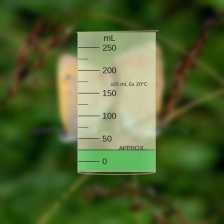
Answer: **25** mL
